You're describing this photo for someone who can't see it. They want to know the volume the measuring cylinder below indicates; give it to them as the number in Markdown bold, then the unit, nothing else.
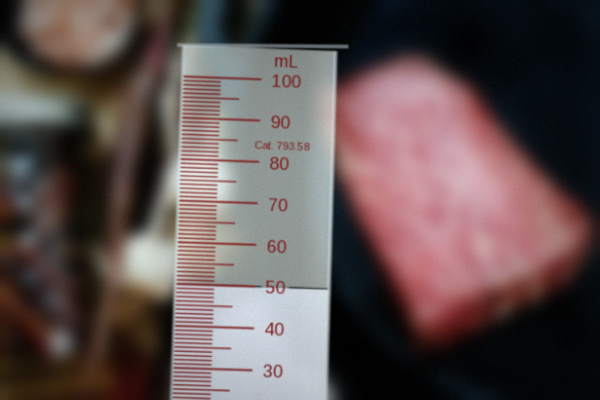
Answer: **50** mL
